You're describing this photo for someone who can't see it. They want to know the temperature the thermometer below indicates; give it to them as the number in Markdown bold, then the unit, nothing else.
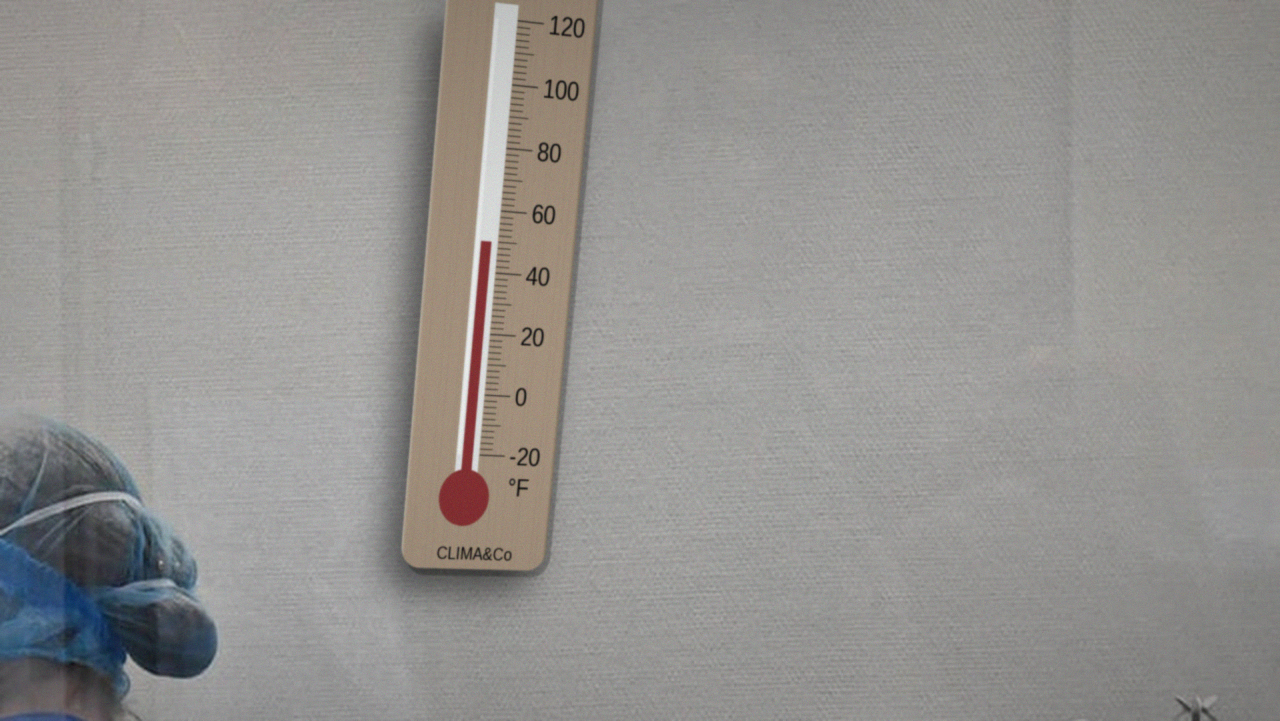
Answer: **50** °F
